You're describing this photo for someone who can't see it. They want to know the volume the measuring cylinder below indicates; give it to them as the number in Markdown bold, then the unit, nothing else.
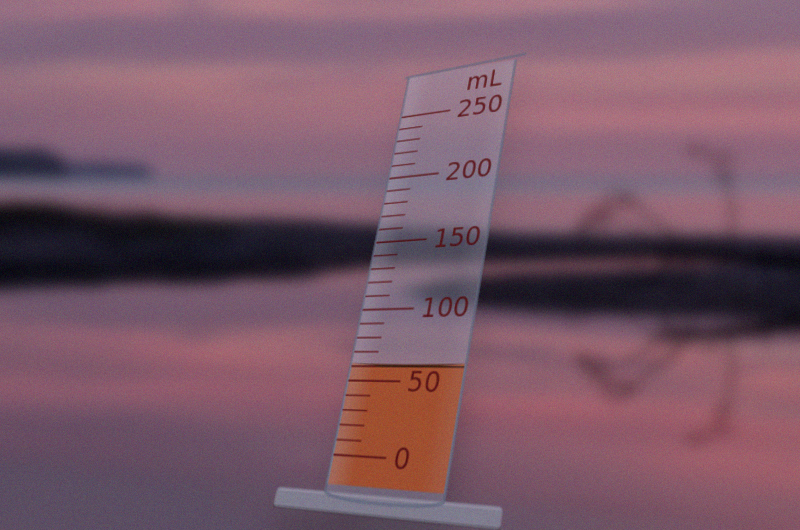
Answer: **60** mL
